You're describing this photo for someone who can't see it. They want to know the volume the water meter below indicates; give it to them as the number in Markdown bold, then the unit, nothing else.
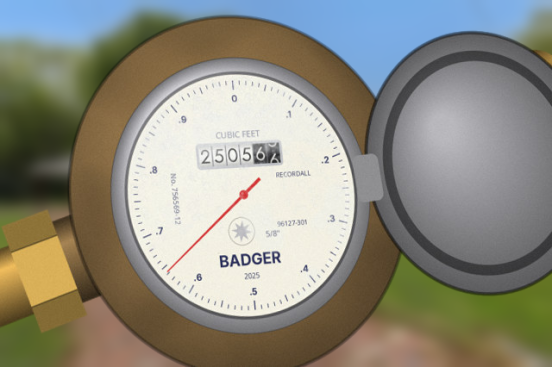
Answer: **250565.64** ft³
